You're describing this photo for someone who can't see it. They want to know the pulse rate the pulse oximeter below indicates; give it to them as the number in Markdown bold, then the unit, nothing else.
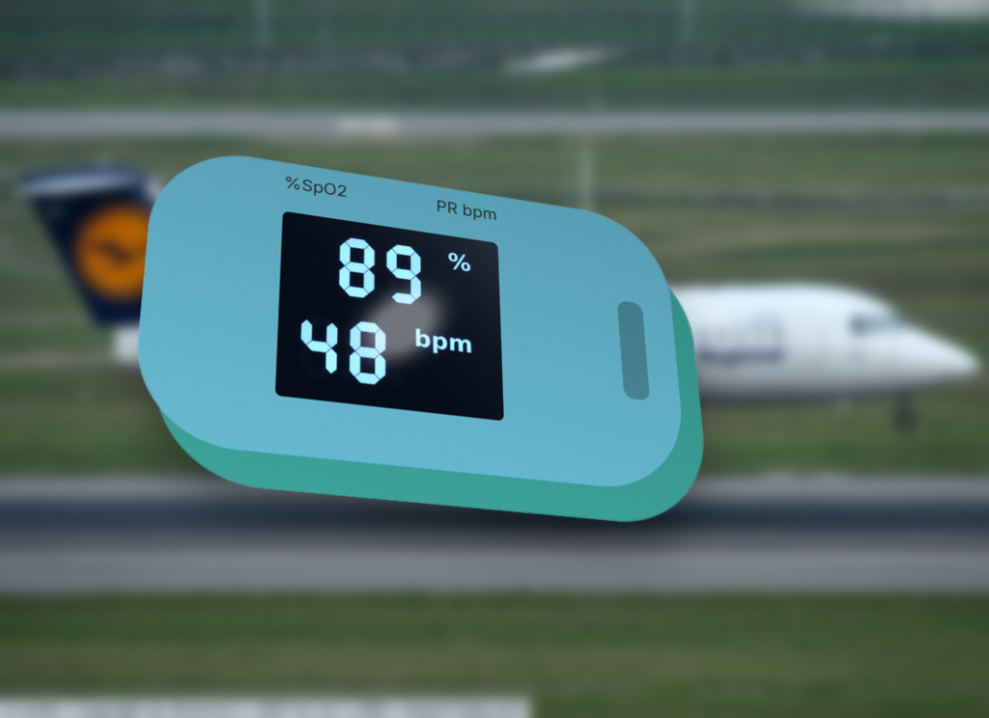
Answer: **48** bpm
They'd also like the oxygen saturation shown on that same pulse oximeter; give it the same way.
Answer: **89** %
